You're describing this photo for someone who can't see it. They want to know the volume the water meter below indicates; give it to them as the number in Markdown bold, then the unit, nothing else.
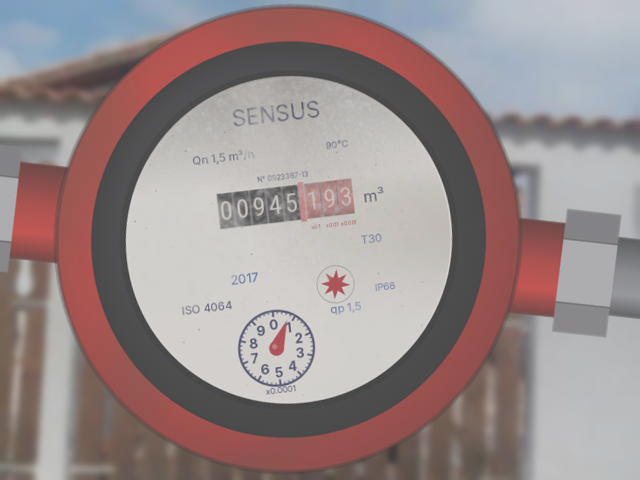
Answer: **945.1930** m³
